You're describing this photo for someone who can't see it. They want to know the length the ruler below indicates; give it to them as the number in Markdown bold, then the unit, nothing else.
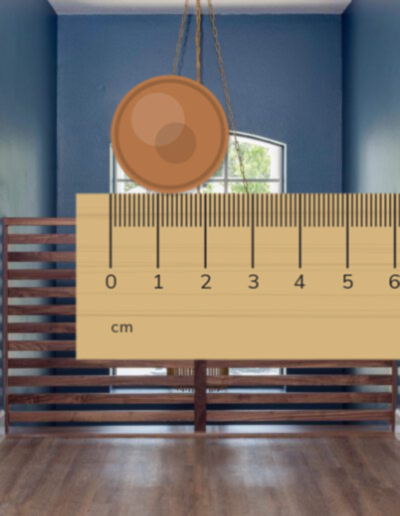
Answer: **2.5** cm
